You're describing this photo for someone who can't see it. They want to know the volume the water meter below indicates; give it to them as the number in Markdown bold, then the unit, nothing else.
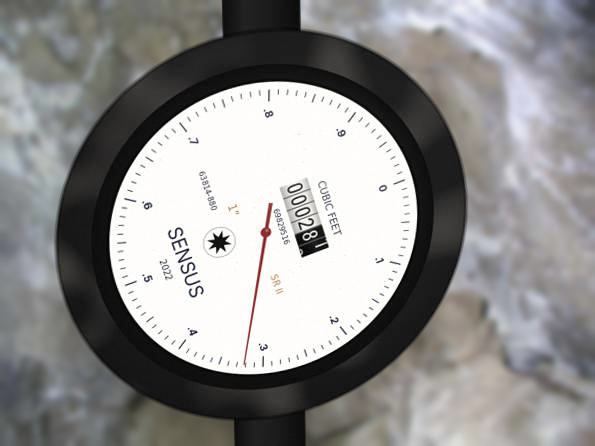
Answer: **281.32** ft³
